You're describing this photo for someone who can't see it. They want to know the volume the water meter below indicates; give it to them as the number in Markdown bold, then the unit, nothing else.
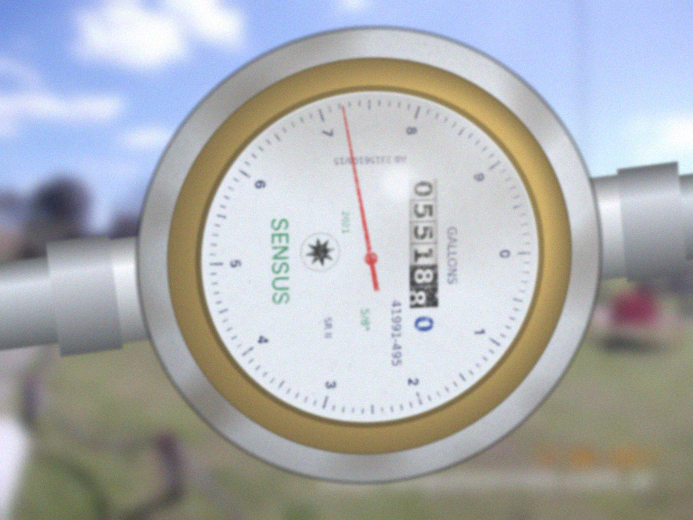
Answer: **551877.2** gal
